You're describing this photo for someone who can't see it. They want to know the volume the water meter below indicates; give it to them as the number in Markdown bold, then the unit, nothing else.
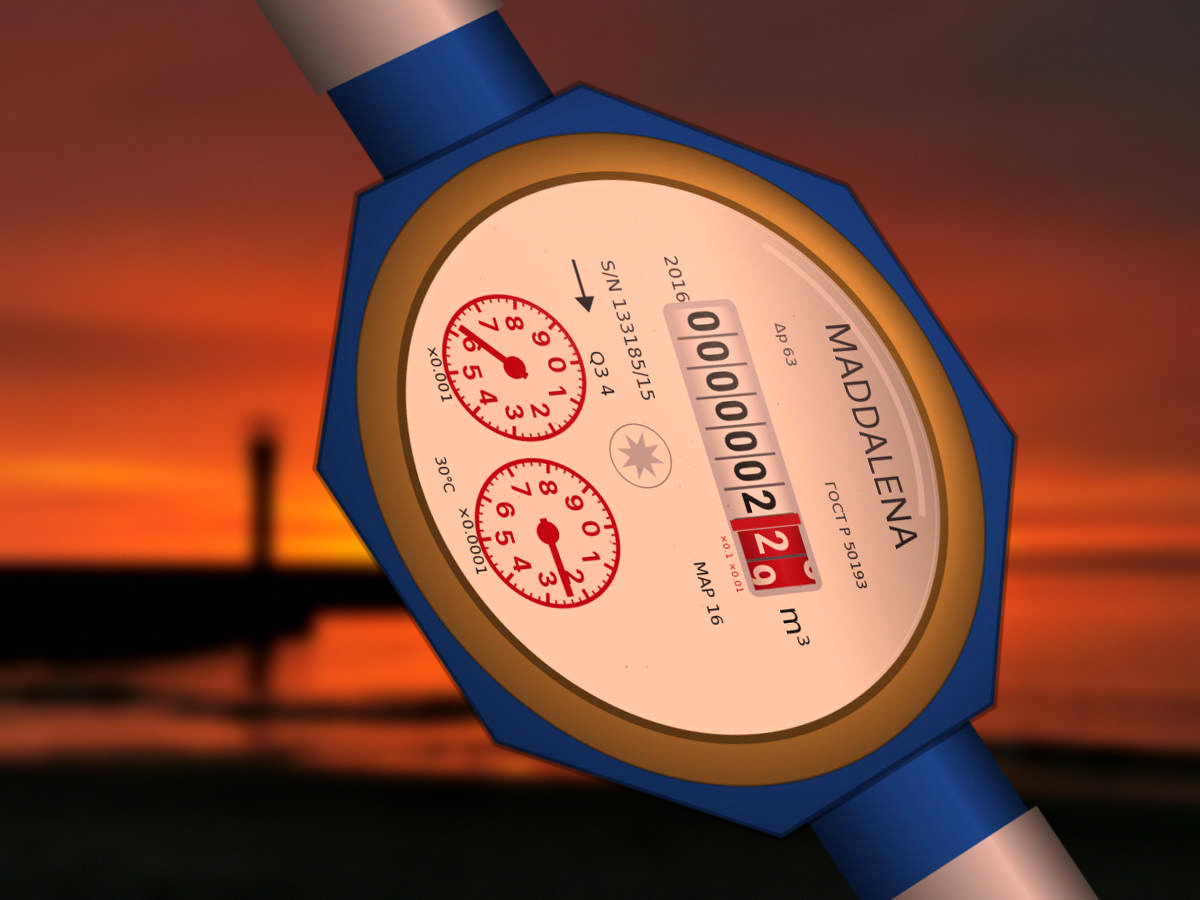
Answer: **2.2862** m³
